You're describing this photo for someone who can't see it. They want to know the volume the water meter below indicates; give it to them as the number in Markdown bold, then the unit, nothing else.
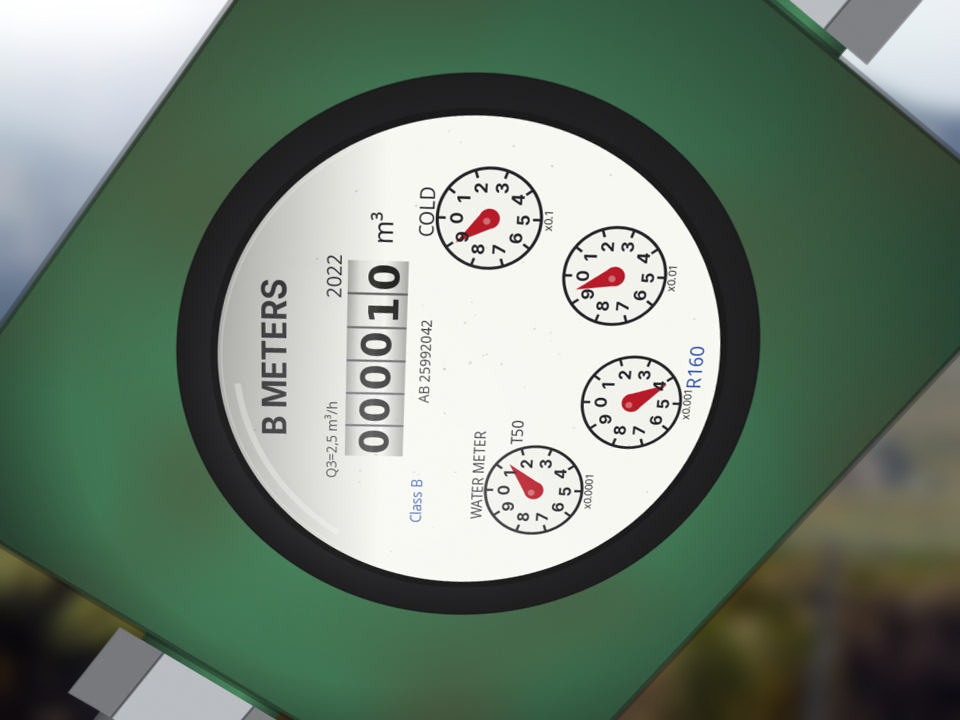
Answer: **9.8941** m³
